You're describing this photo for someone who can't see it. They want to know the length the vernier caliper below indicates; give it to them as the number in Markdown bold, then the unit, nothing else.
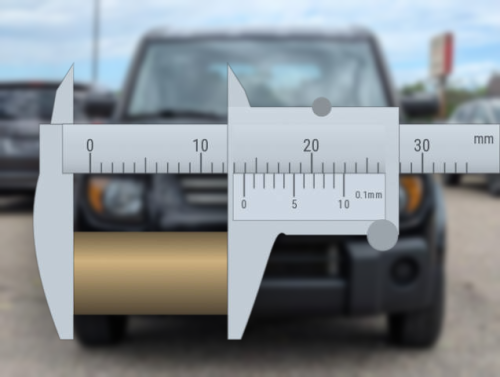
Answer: **13.9** mm
